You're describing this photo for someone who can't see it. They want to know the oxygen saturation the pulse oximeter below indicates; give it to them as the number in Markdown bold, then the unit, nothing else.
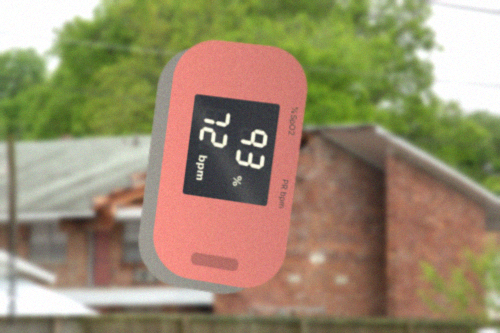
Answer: **93** %
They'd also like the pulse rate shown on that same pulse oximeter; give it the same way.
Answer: **72** bpm
